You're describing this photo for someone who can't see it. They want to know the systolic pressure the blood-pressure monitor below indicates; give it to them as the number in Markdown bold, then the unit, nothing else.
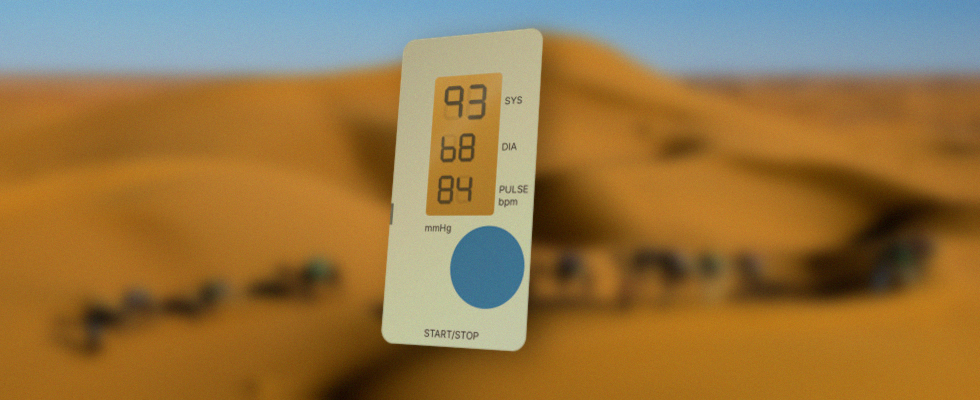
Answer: **93** mmHg
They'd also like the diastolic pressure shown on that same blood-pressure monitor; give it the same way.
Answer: **68** mmHg
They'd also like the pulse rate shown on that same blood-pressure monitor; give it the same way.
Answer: **84** bpm
